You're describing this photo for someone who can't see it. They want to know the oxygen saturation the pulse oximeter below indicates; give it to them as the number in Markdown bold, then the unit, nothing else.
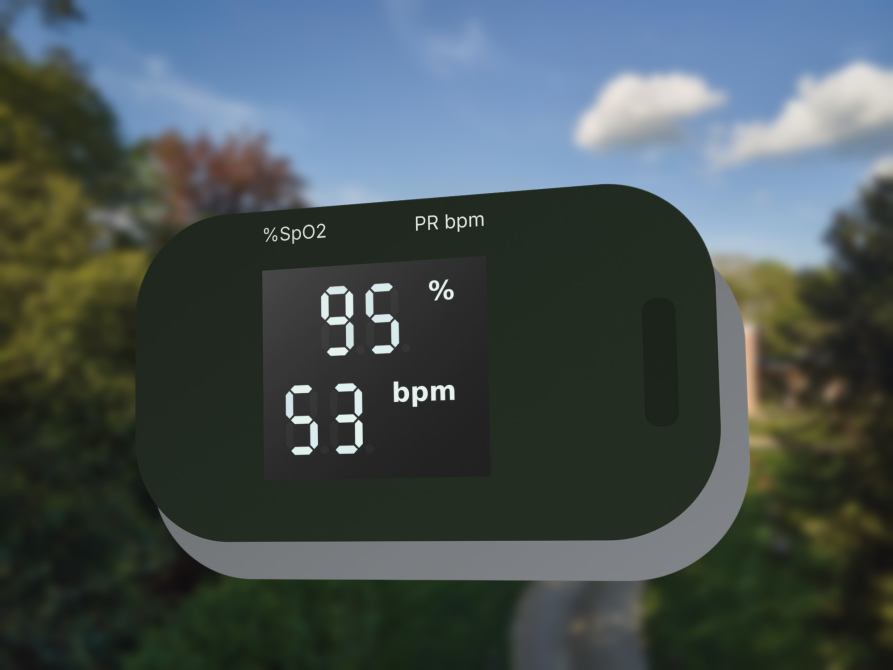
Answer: **95** %
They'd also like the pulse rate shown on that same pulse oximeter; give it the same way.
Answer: **53** bpm
